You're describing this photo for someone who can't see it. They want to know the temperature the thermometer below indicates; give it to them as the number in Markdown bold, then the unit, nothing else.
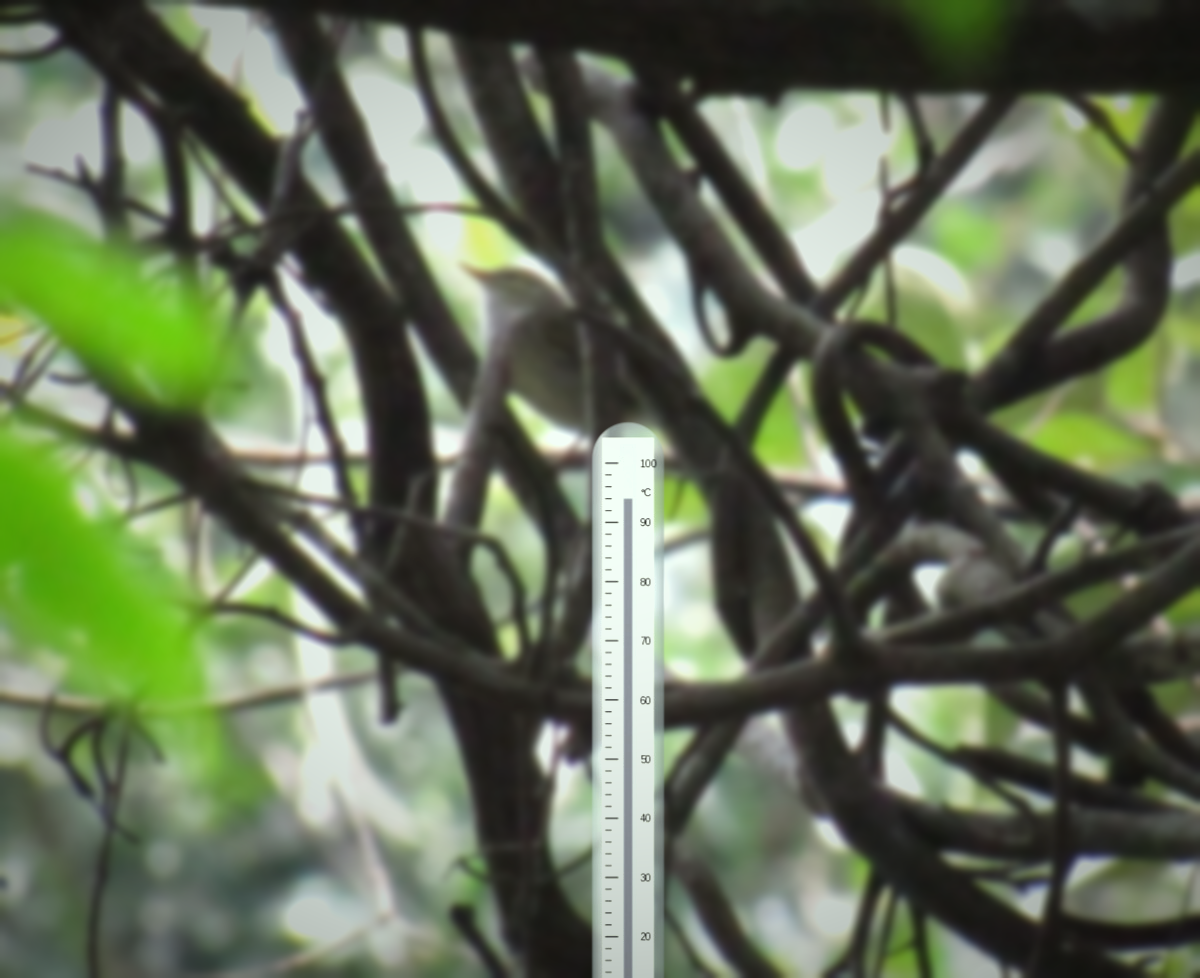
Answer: **94** °C
